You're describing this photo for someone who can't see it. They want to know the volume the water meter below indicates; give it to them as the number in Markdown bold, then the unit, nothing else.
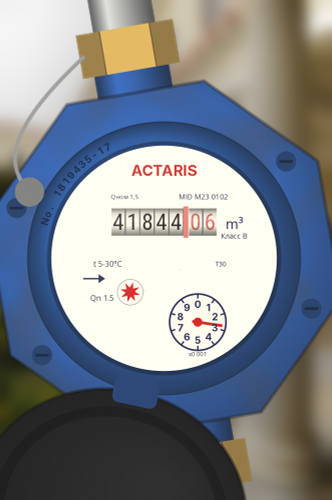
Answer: **41844.062** m³
